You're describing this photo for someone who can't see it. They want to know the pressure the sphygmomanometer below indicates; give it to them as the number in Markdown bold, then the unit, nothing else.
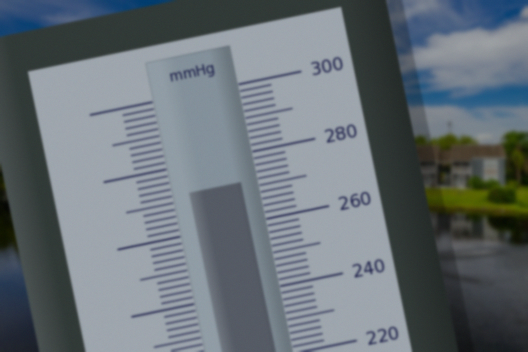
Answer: **272** mmHg
